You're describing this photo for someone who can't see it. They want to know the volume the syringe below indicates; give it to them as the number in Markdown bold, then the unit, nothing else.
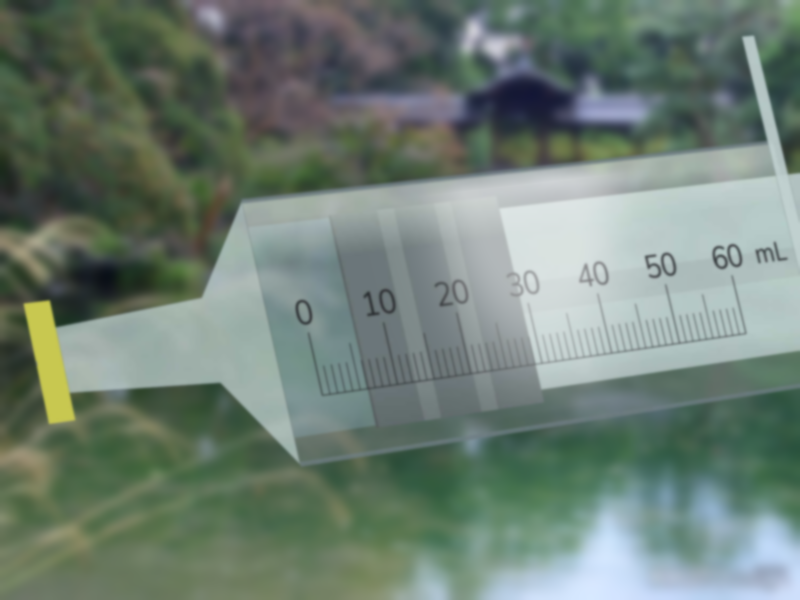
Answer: **6** mL
